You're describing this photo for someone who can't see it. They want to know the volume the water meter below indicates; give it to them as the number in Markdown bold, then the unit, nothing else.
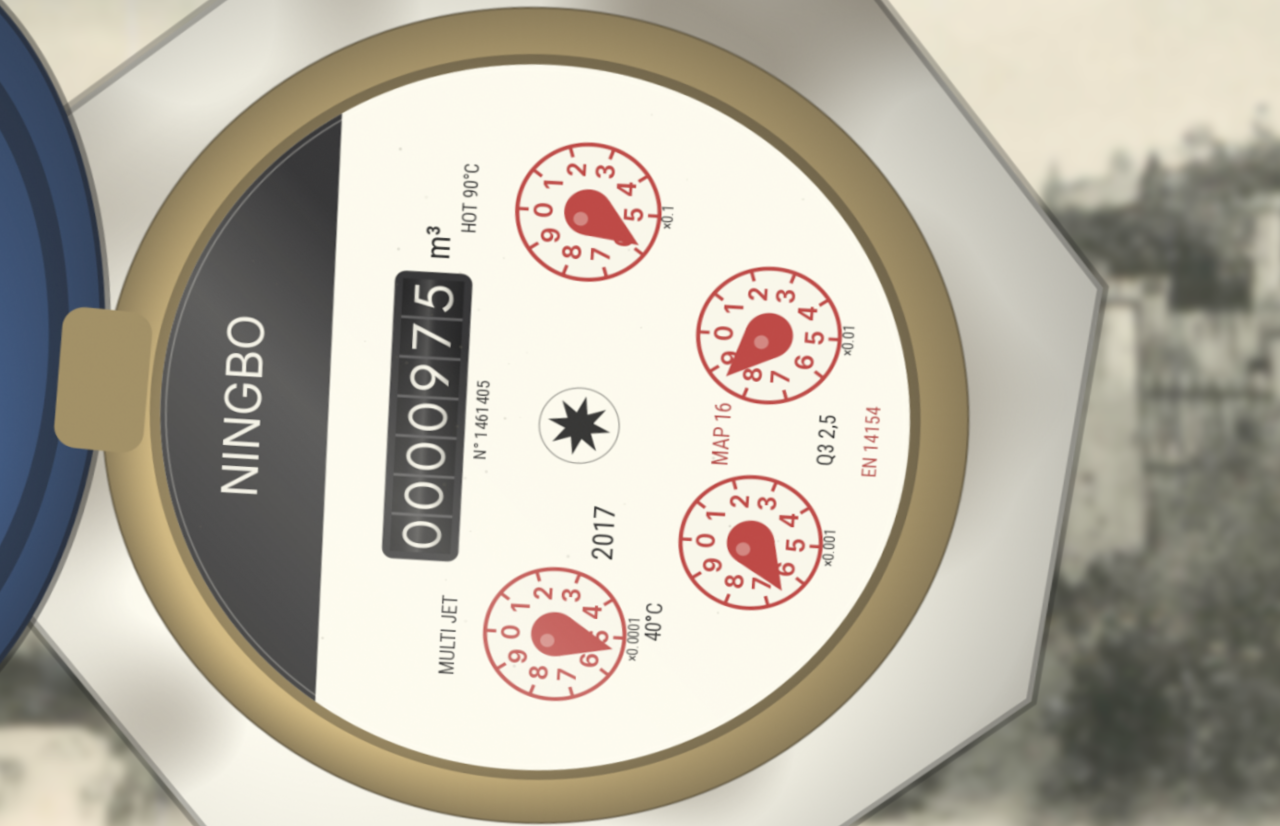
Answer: **975.5865** m³
